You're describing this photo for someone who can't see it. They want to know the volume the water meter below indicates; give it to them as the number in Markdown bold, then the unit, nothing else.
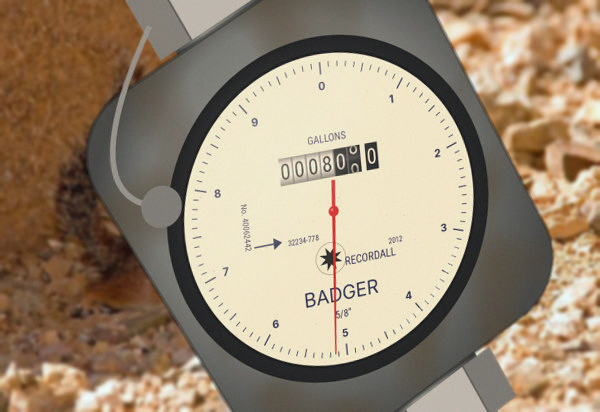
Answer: **8085.1** gal
